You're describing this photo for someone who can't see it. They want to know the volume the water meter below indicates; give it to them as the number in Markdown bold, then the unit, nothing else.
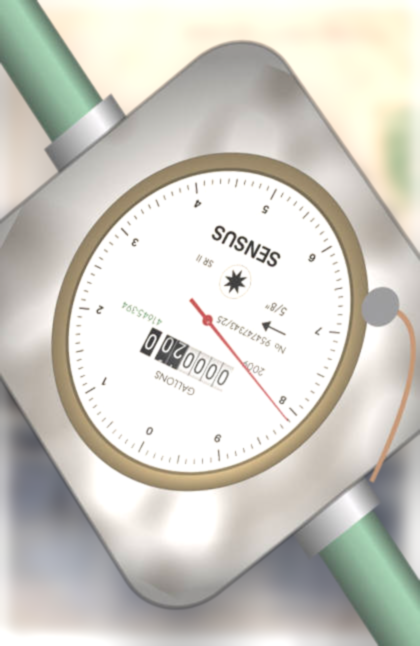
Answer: **198.1** gal
